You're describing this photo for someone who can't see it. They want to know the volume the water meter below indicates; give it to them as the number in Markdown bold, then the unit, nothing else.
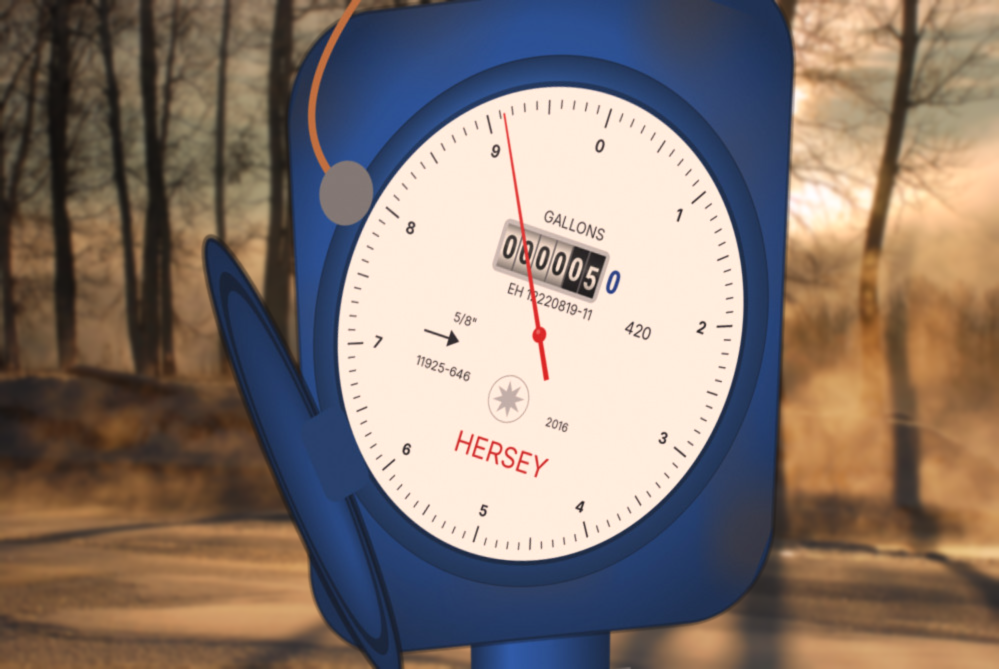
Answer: **49.1** gal
